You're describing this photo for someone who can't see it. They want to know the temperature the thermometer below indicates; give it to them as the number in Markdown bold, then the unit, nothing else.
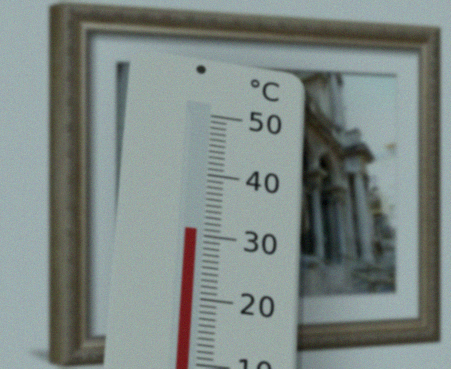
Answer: **31** °C
